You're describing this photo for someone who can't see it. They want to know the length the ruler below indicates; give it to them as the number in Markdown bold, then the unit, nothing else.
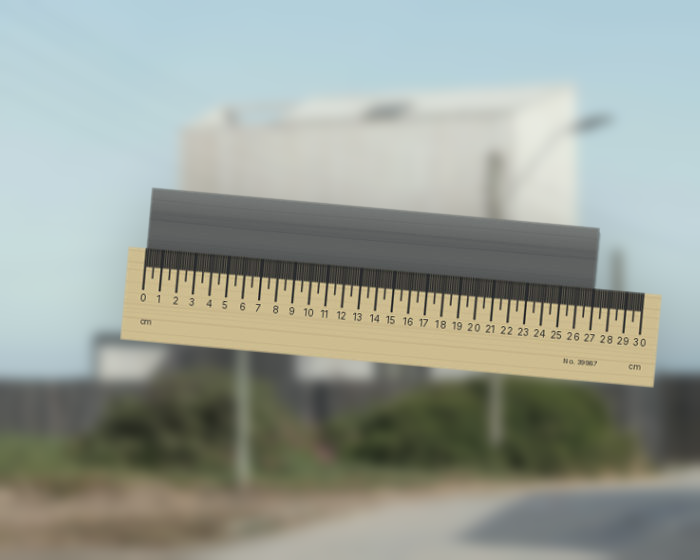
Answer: **27** cm
